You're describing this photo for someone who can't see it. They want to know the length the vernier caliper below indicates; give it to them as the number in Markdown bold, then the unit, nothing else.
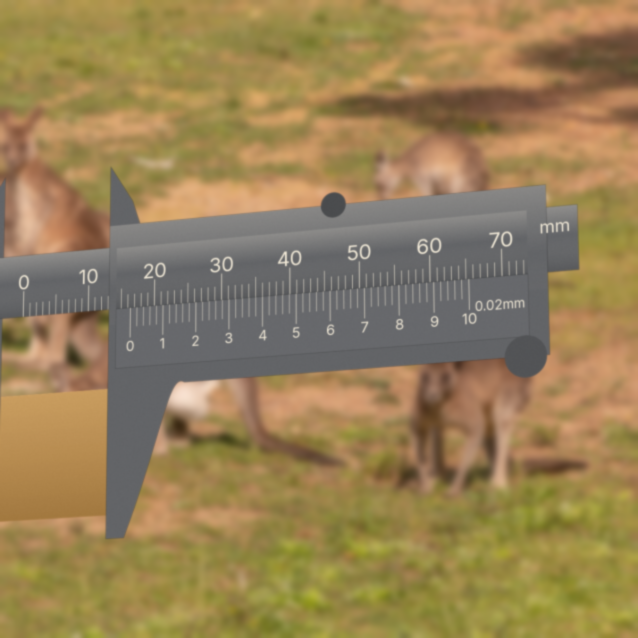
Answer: **16.4** mm
